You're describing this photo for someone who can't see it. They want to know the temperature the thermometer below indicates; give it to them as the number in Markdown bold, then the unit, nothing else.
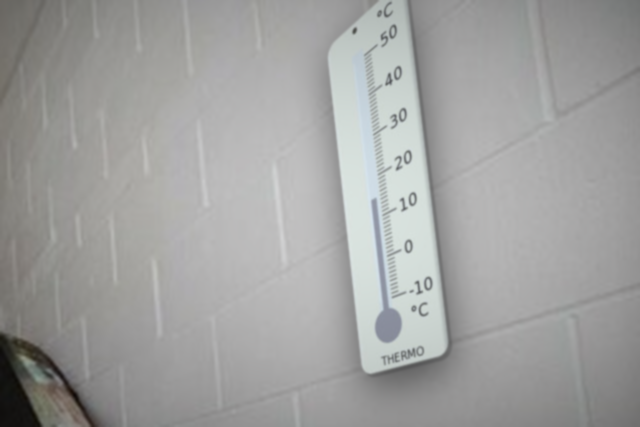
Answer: **15** °C
